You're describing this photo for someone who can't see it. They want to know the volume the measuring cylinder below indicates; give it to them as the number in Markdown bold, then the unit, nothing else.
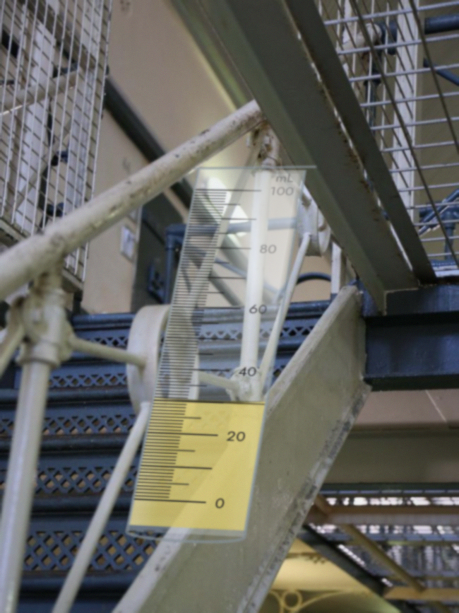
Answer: **30** mL
